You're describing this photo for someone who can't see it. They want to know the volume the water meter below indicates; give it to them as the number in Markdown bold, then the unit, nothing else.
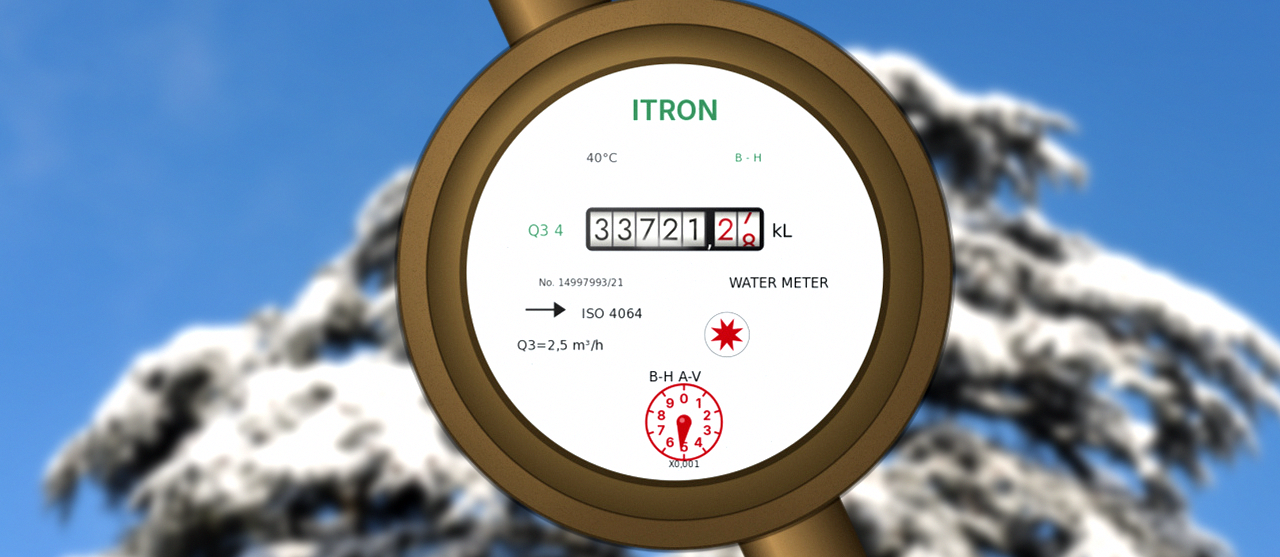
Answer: **33721.275** kL
